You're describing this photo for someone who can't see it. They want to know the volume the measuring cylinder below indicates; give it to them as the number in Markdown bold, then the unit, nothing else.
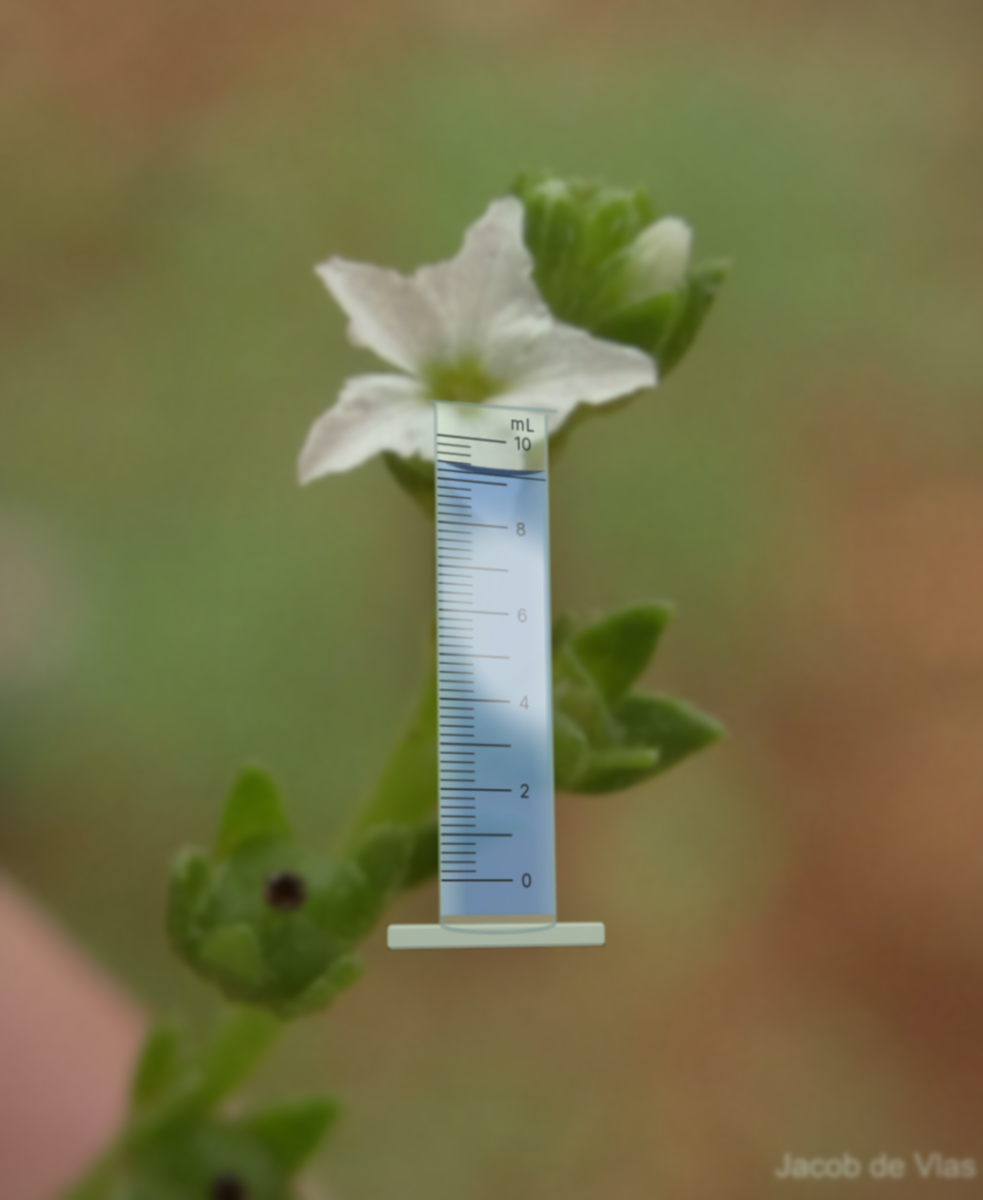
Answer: **9.2** mL
